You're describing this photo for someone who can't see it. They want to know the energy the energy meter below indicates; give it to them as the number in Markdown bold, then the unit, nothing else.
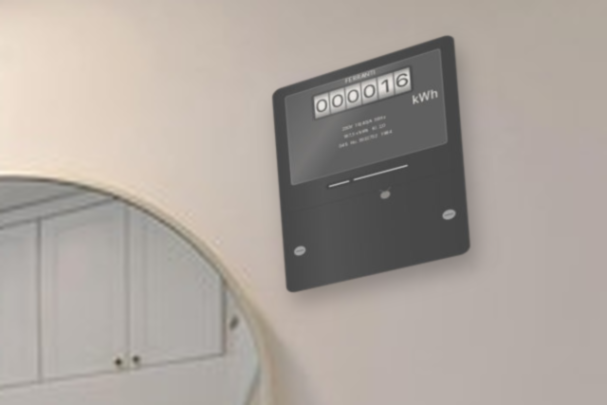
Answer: **16** kWh
